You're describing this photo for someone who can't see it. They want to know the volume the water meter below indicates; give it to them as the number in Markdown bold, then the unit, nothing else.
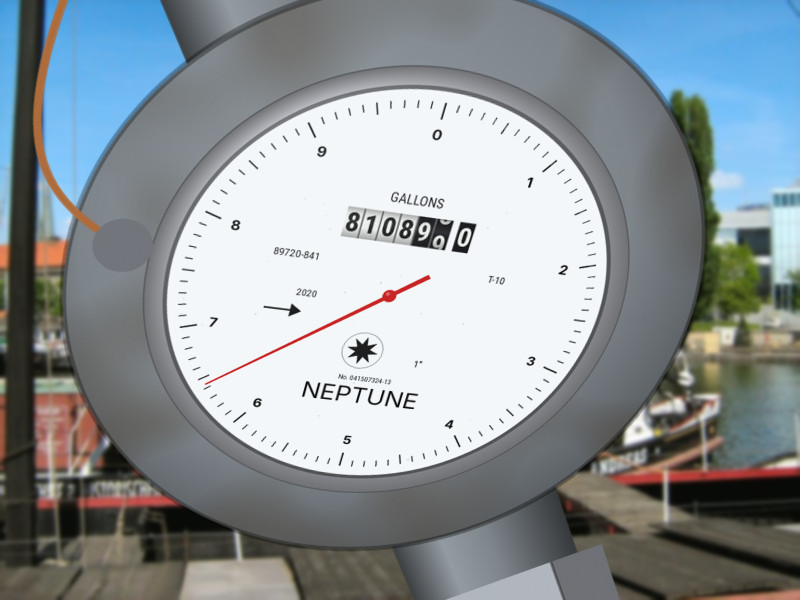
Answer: **8108986.4** gal
